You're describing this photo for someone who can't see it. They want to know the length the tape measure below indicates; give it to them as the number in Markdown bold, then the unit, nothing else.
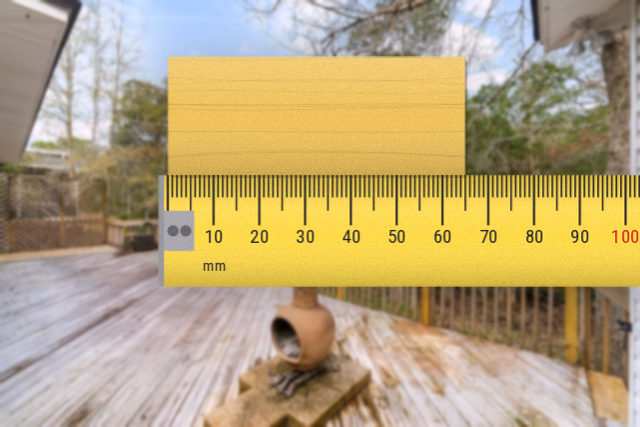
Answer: **65** mm
